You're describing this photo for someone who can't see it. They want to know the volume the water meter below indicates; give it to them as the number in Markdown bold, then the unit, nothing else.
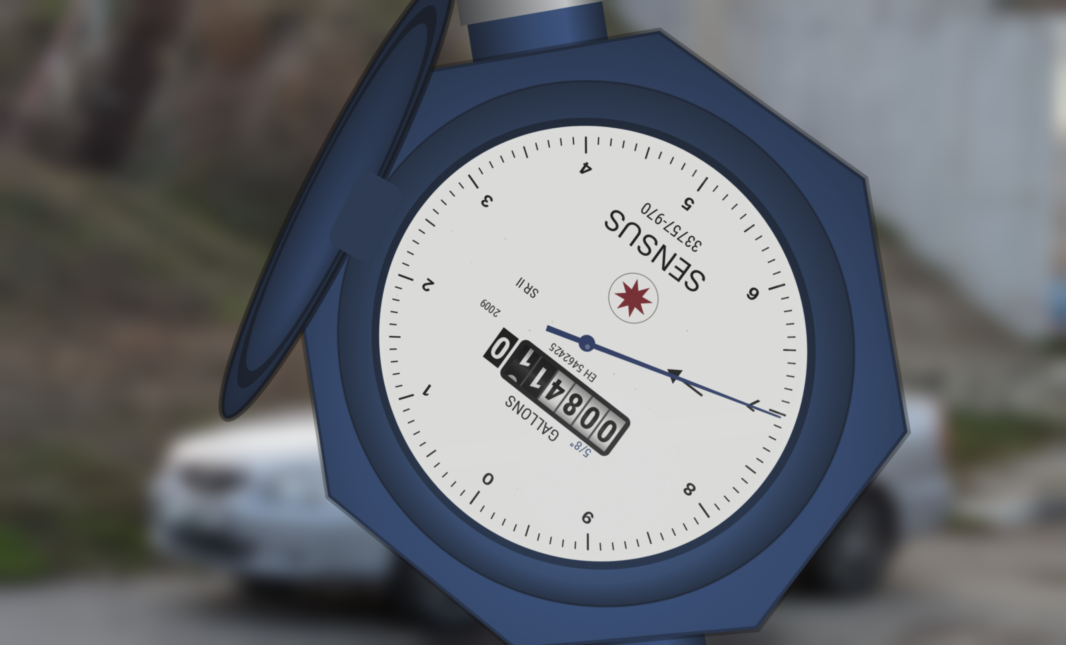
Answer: **84107.0** gal
